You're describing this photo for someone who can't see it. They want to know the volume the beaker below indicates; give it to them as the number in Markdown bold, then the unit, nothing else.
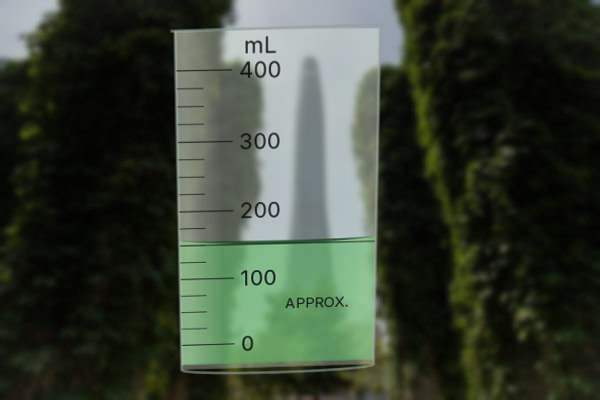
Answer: **150** mL
